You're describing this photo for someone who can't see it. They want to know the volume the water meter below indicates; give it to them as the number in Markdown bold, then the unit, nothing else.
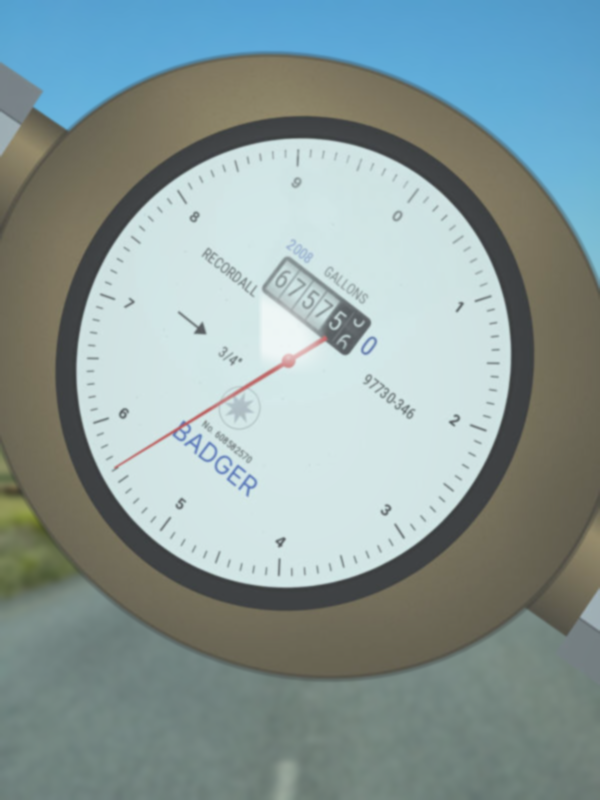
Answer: **6757555.6** gal
